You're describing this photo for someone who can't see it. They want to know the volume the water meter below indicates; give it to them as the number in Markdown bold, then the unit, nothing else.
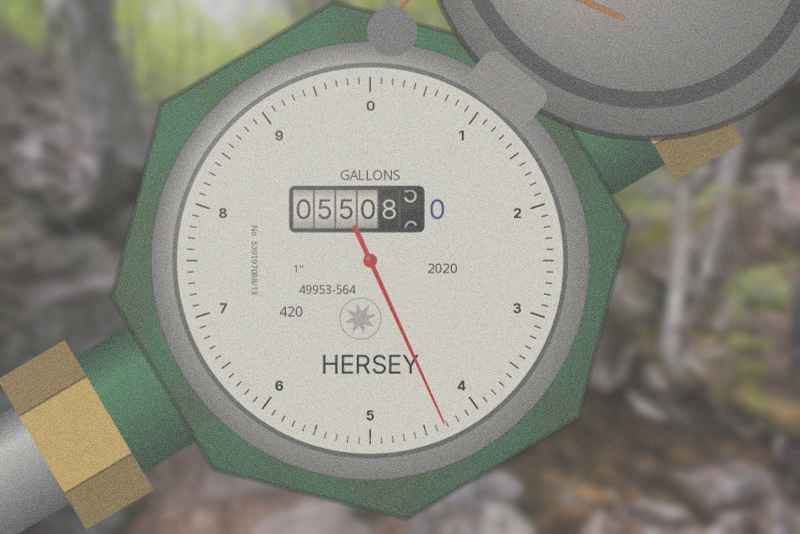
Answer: **550854.3** gal
